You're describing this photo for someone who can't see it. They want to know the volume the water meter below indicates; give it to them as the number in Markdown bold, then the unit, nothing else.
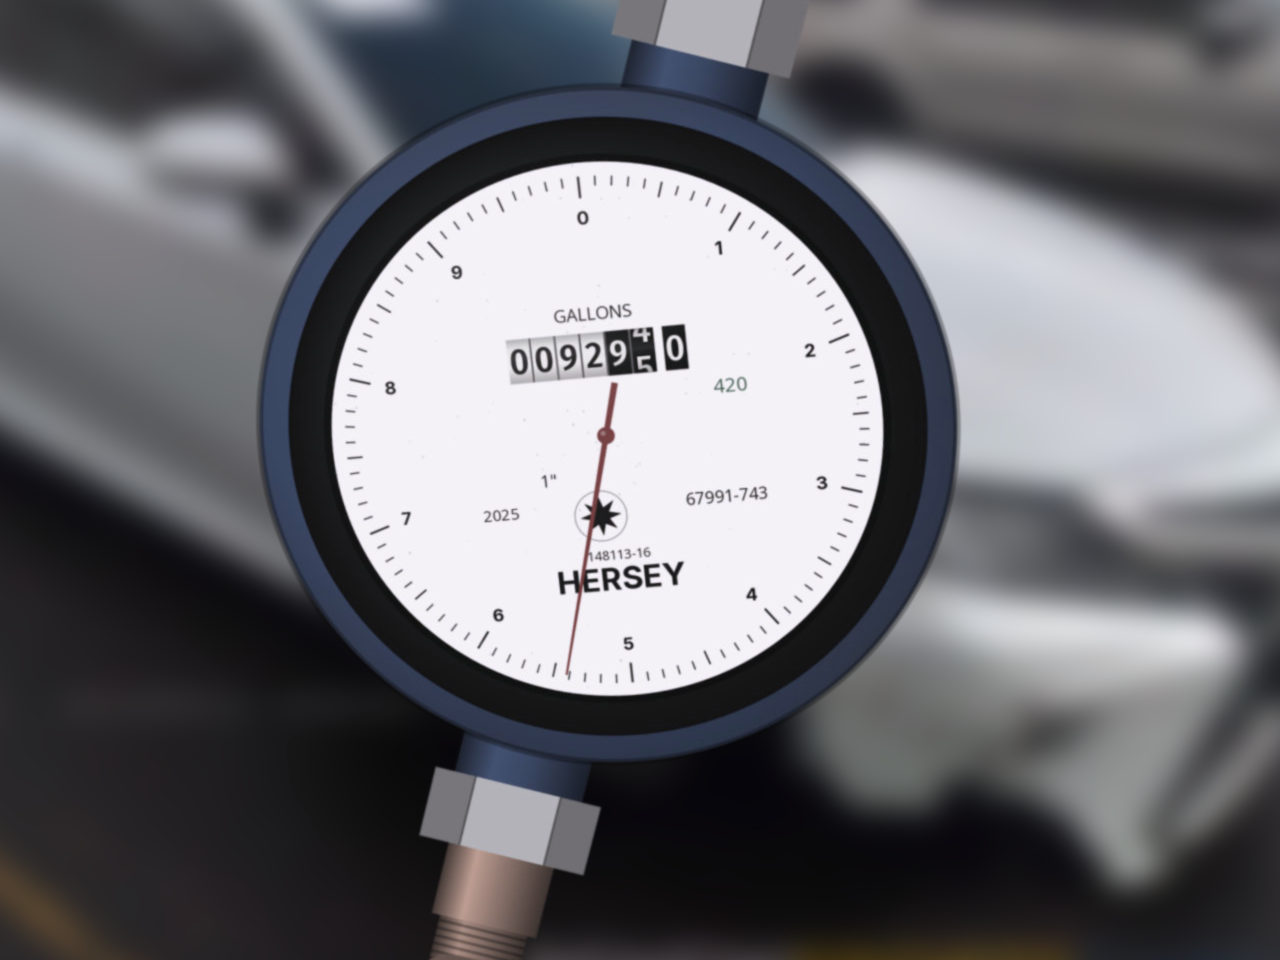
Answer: **92945.4** gal
